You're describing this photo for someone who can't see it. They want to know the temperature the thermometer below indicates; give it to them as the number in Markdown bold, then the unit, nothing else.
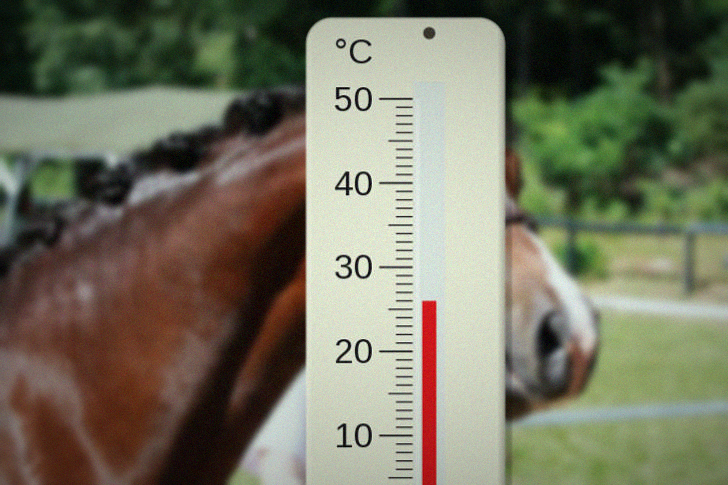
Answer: **26** °C
